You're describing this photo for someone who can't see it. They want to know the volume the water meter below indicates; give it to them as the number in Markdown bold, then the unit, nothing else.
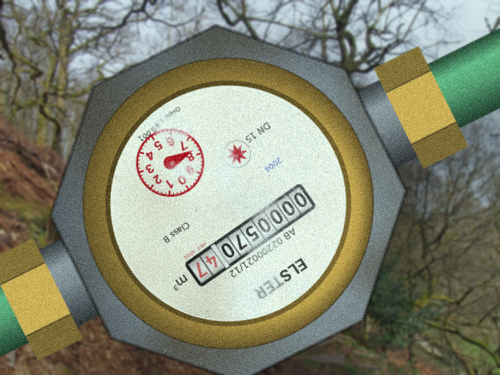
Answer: **570.477** m³
